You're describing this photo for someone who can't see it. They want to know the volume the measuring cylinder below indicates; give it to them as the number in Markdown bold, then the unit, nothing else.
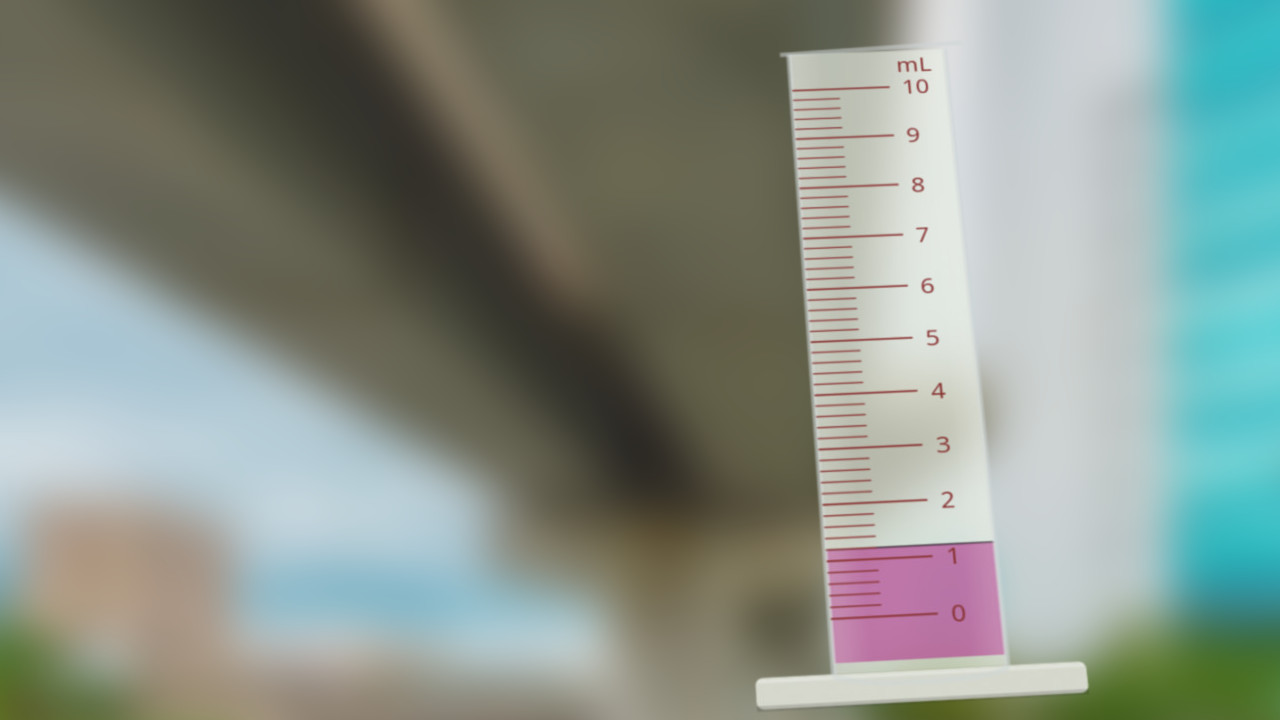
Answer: **1.2** mL
